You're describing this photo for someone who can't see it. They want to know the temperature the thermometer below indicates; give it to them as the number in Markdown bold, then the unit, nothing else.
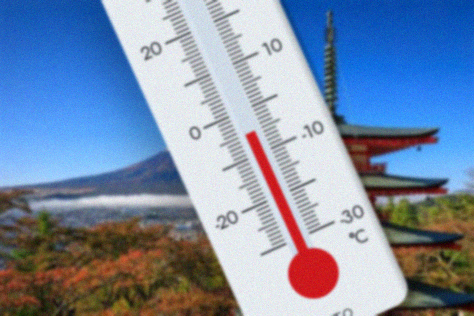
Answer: **-5** °C
